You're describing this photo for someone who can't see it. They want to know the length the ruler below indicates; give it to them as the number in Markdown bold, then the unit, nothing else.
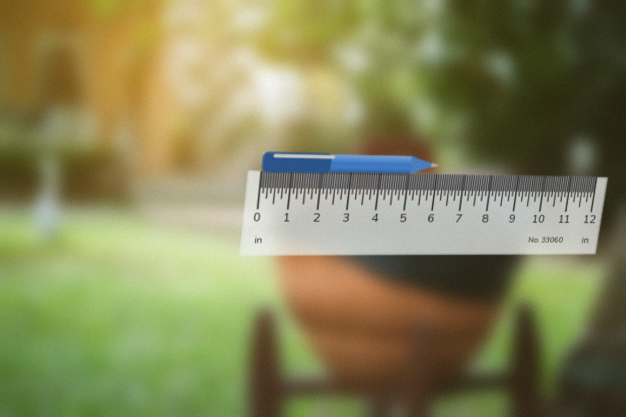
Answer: **6** in
